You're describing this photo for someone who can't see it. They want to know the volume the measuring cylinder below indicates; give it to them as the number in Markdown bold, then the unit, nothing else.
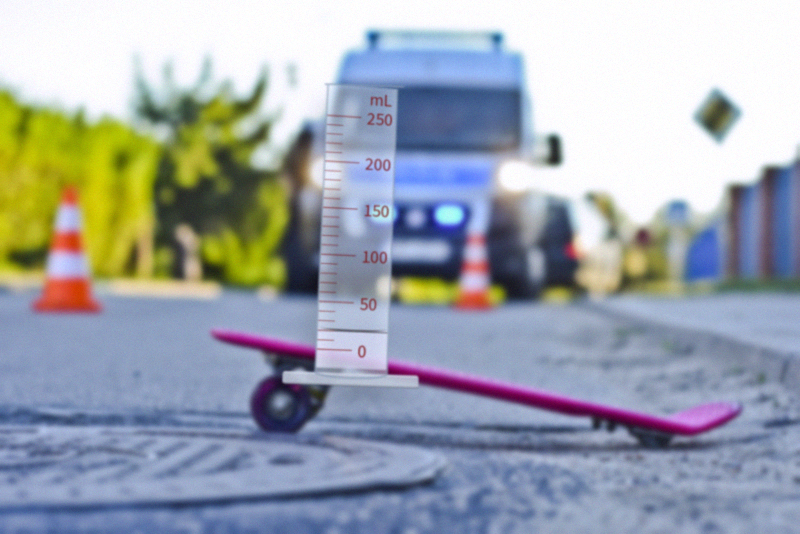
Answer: **20** mL
